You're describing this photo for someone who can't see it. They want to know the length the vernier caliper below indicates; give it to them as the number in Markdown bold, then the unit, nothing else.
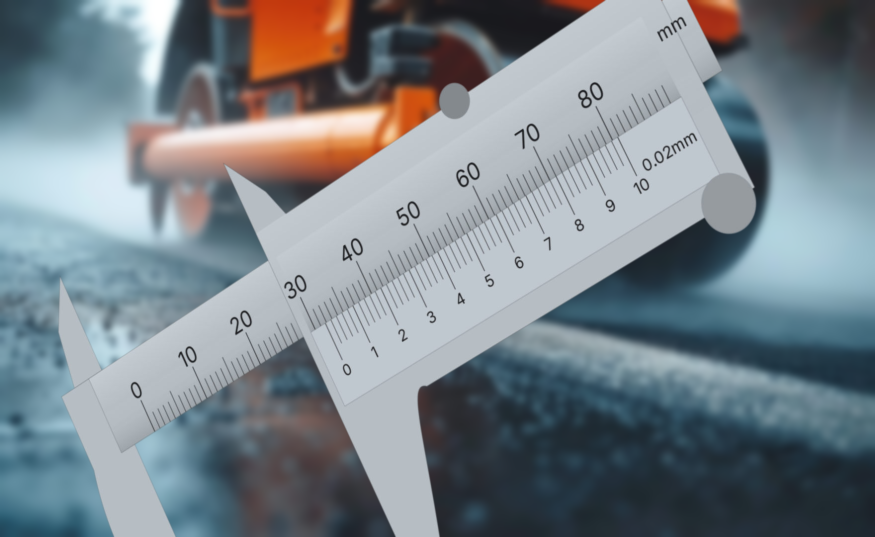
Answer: **31.8** mm
